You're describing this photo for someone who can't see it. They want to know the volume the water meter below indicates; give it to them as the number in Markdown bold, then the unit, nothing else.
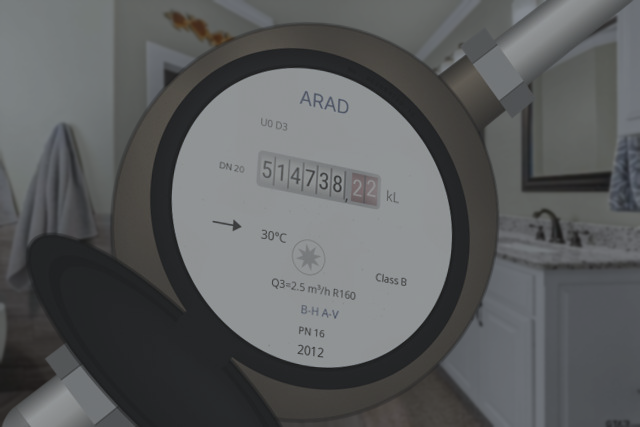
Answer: **514738.22** kL
